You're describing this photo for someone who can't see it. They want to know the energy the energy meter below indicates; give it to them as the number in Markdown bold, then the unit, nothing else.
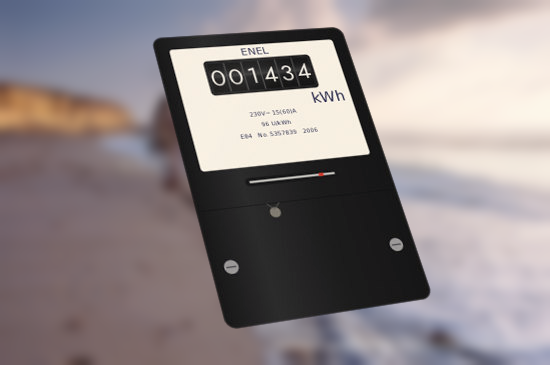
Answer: **1434** kWh
